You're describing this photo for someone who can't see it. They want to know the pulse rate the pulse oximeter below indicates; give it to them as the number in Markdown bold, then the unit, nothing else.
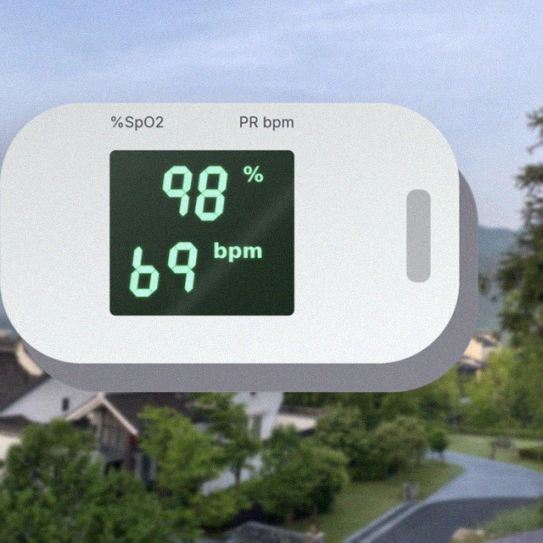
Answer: **69** bpm
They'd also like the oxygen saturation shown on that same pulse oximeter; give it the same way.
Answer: **98** %
